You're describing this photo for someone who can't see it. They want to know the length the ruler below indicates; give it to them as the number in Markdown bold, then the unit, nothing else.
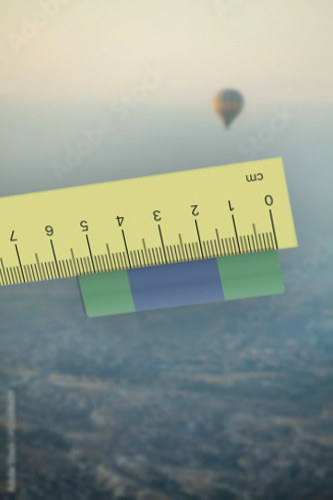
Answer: **5.5** cm
